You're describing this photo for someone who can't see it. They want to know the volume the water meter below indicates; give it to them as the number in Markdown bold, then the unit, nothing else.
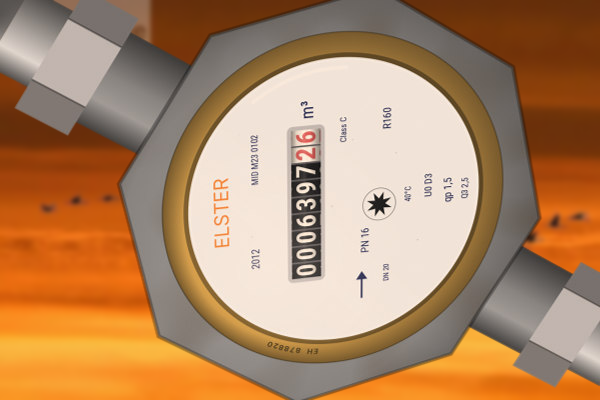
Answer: **6397.26** m³
